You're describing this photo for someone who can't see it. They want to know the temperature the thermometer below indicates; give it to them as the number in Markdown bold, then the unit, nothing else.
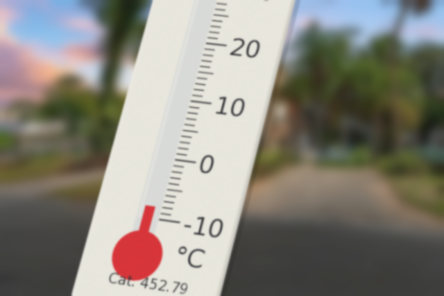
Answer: **-8** °C
